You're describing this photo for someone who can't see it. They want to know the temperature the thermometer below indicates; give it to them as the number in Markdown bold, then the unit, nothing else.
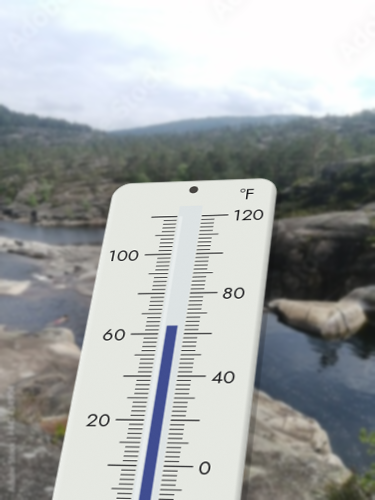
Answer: **64** °F
